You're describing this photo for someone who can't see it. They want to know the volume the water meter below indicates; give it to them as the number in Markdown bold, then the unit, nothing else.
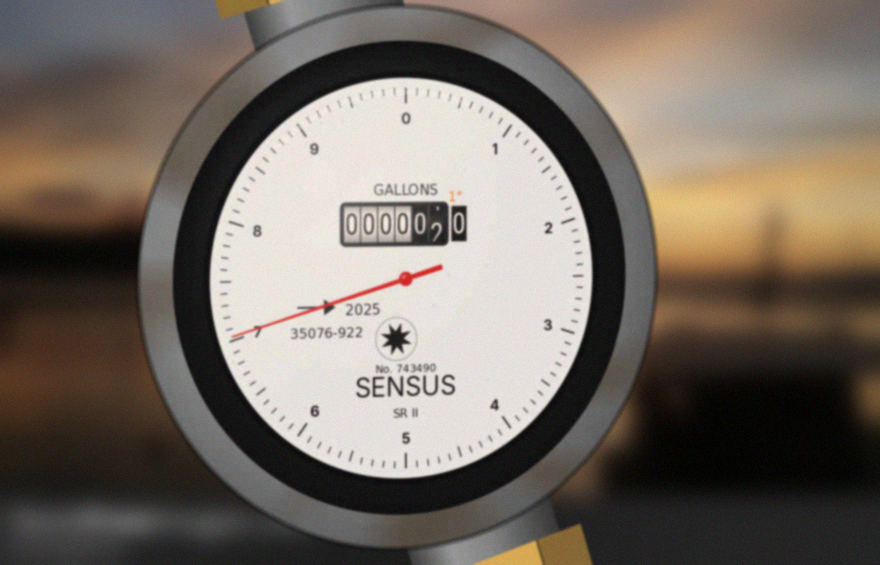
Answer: **17.0** gal
